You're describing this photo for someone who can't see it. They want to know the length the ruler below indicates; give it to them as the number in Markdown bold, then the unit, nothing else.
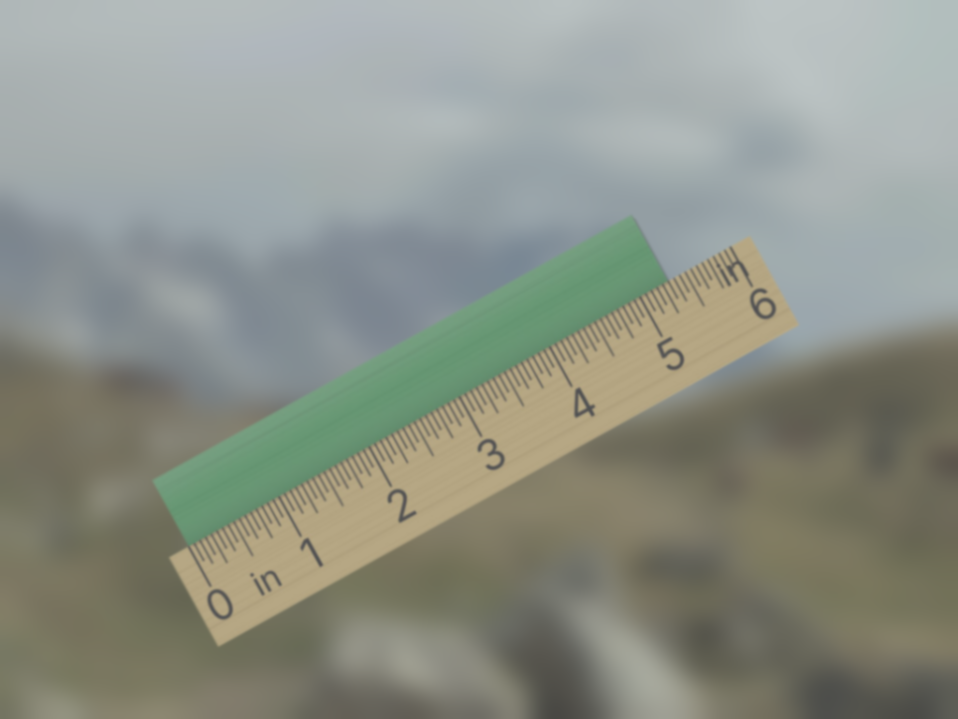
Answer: **5.3125** in
